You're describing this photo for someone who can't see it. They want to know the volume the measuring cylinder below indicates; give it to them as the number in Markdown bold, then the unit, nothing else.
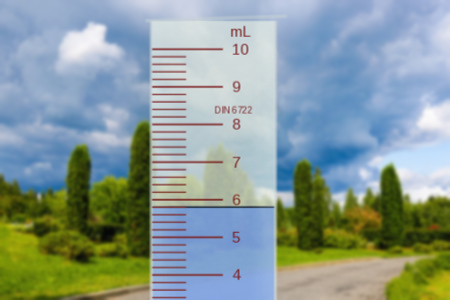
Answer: **5.8** mL
